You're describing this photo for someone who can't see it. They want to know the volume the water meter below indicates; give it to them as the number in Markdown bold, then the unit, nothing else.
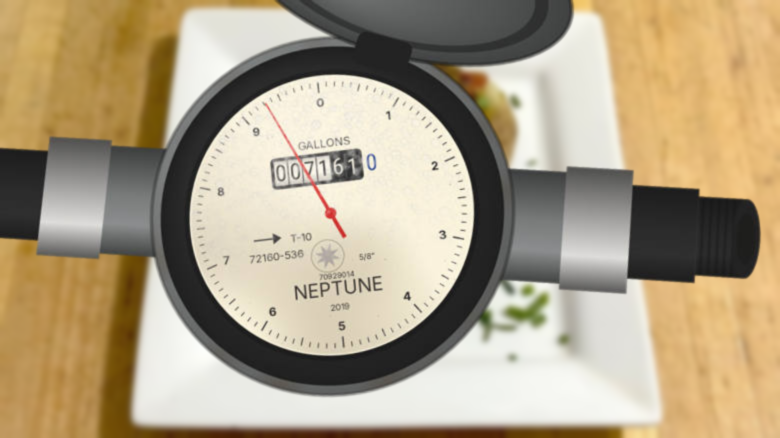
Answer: **71609.3** gal
